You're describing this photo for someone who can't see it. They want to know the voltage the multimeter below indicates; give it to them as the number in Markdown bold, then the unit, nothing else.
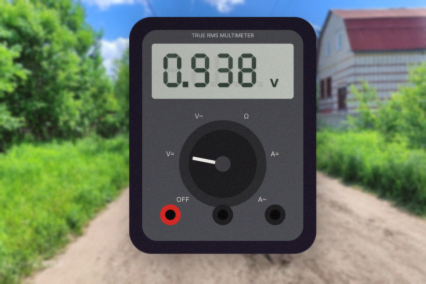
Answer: **0.938** V
